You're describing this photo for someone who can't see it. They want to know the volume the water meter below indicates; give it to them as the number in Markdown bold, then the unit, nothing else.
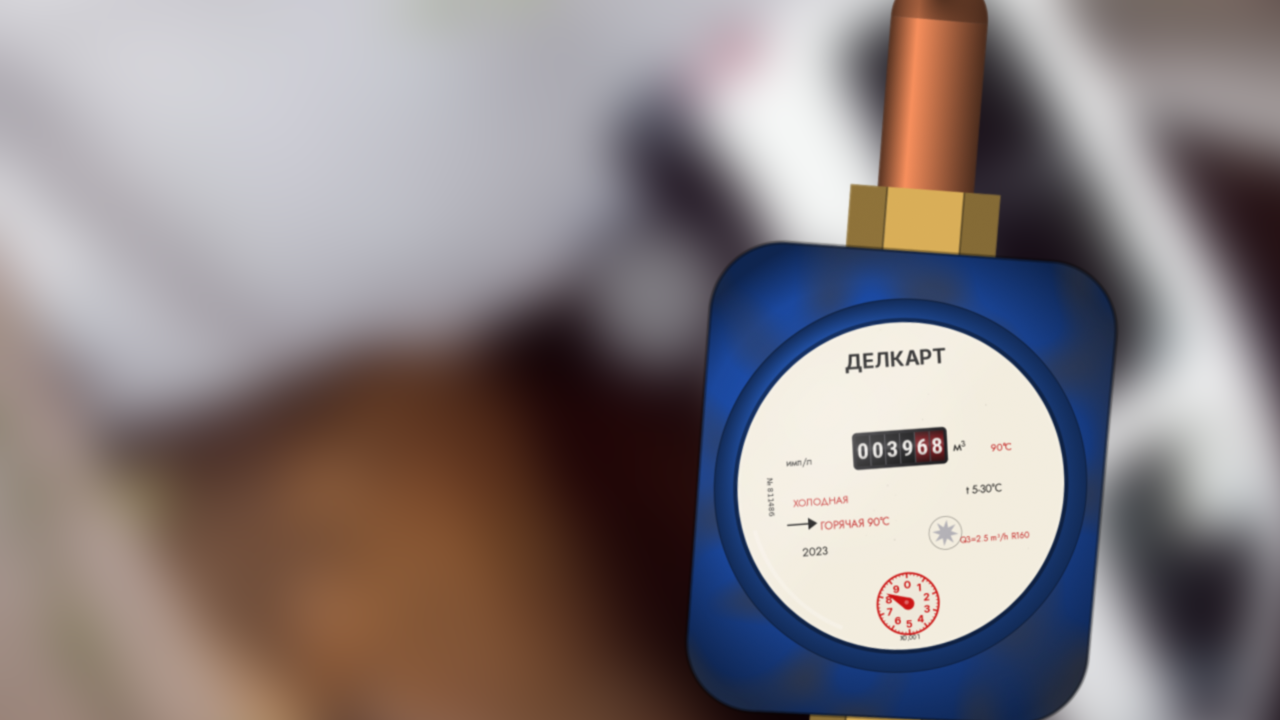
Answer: **39.688** m³
